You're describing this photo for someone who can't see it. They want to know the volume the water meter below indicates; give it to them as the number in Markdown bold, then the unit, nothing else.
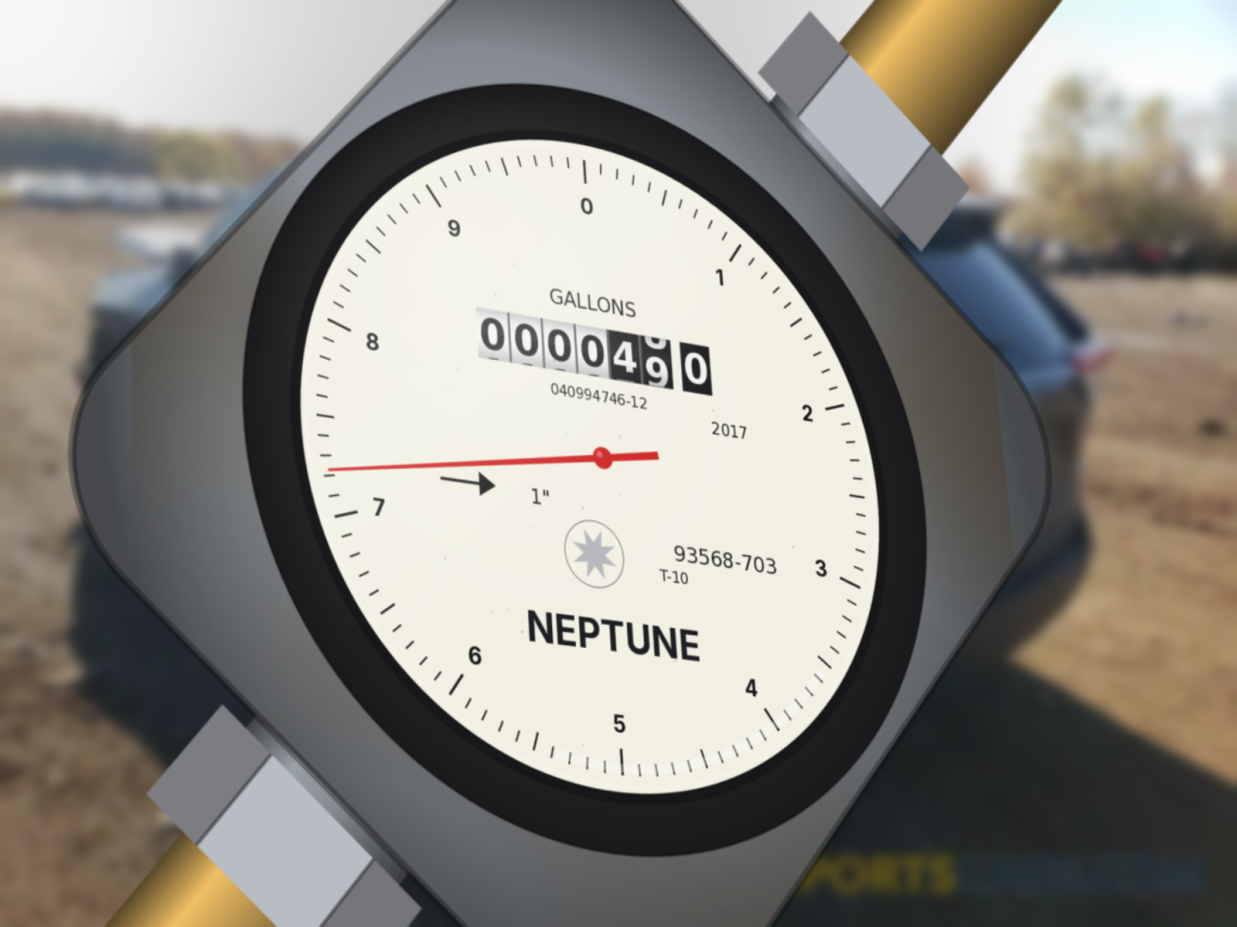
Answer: **487.2** gal
